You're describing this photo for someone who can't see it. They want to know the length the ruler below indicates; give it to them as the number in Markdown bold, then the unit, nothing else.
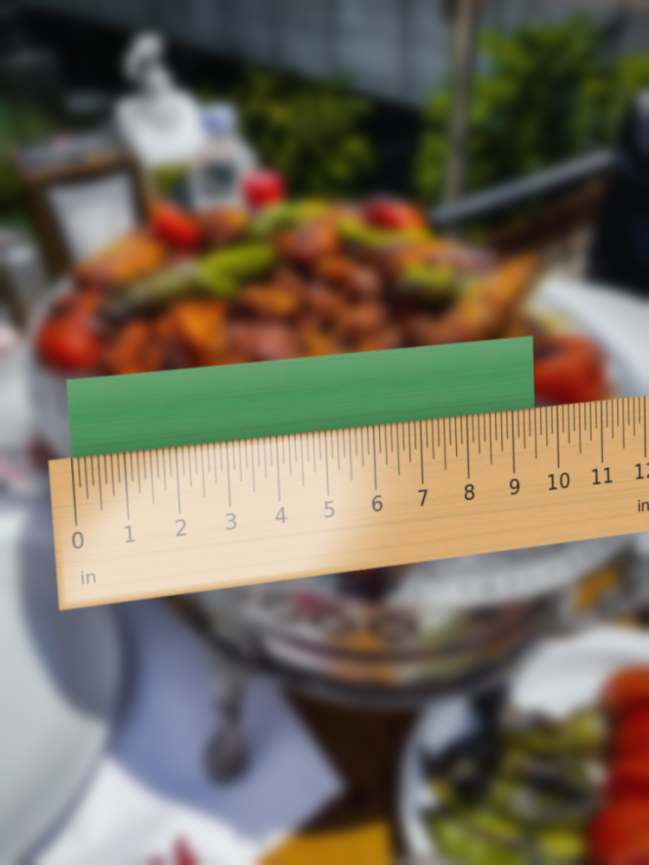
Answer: **9.5** in
